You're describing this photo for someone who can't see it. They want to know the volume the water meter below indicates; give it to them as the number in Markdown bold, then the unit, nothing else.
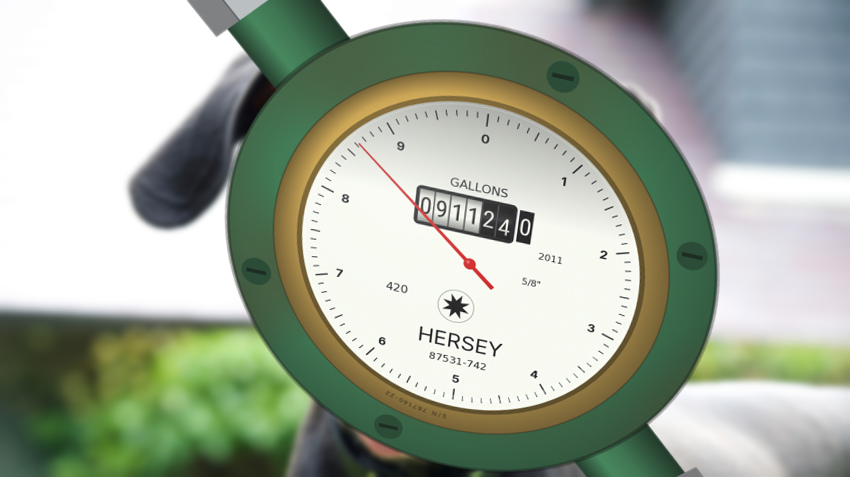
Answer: **911238.6** gal
